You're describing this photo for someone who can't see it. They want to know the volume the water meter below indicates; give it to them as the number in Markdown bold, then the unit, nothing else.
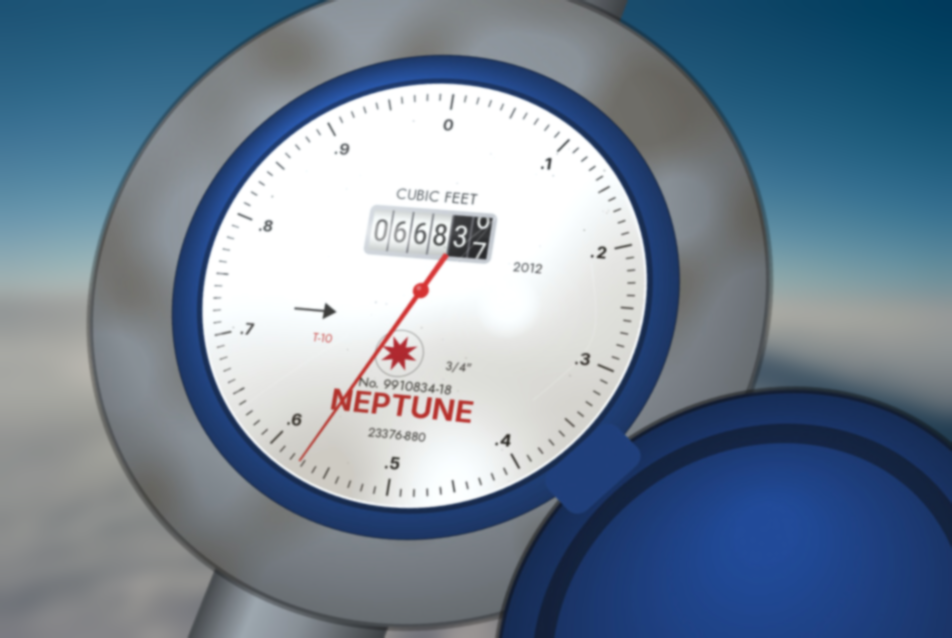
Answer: **66836.57** ft³
